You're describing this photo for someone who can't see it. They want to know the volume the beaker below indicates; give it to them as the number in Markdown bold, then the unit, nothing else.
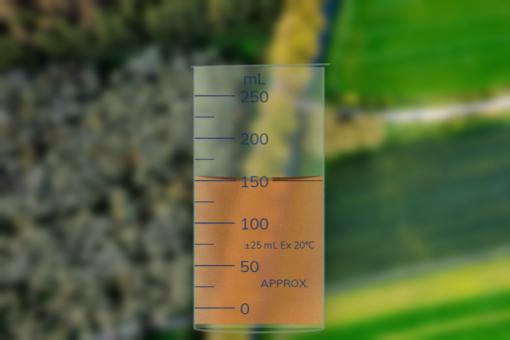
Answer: **150** mL
